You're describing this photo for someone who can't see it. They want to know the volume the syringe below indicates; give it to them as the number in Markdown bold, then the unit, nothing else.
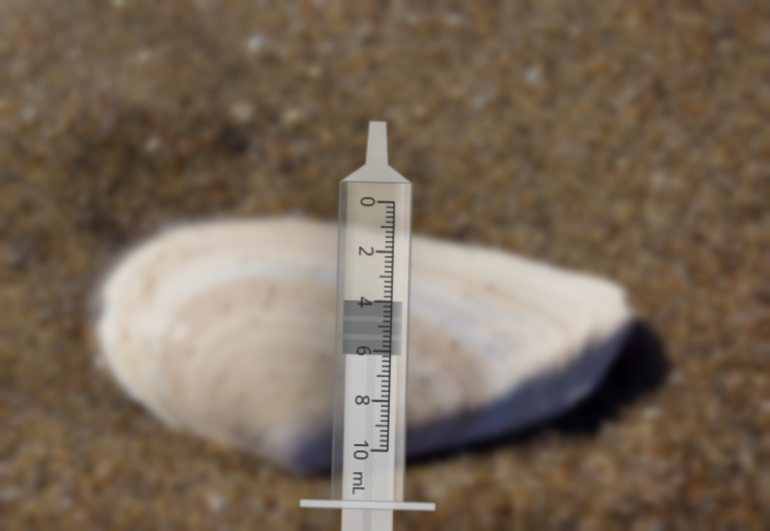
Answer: **4** mL
